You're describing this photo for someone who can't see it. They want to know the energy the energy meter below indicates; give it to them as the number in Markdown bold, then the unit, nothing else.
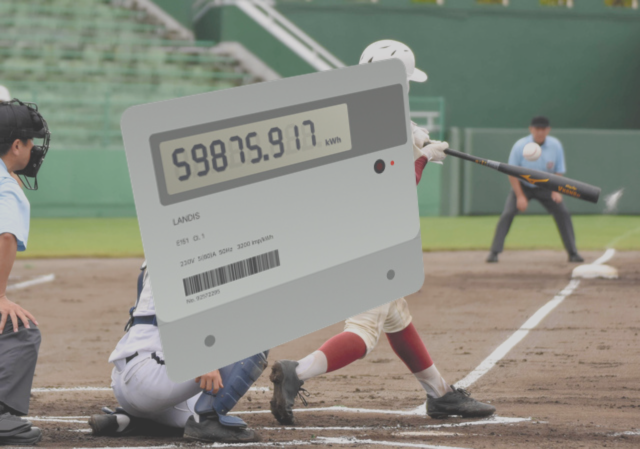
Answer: **59875.917** kWh
